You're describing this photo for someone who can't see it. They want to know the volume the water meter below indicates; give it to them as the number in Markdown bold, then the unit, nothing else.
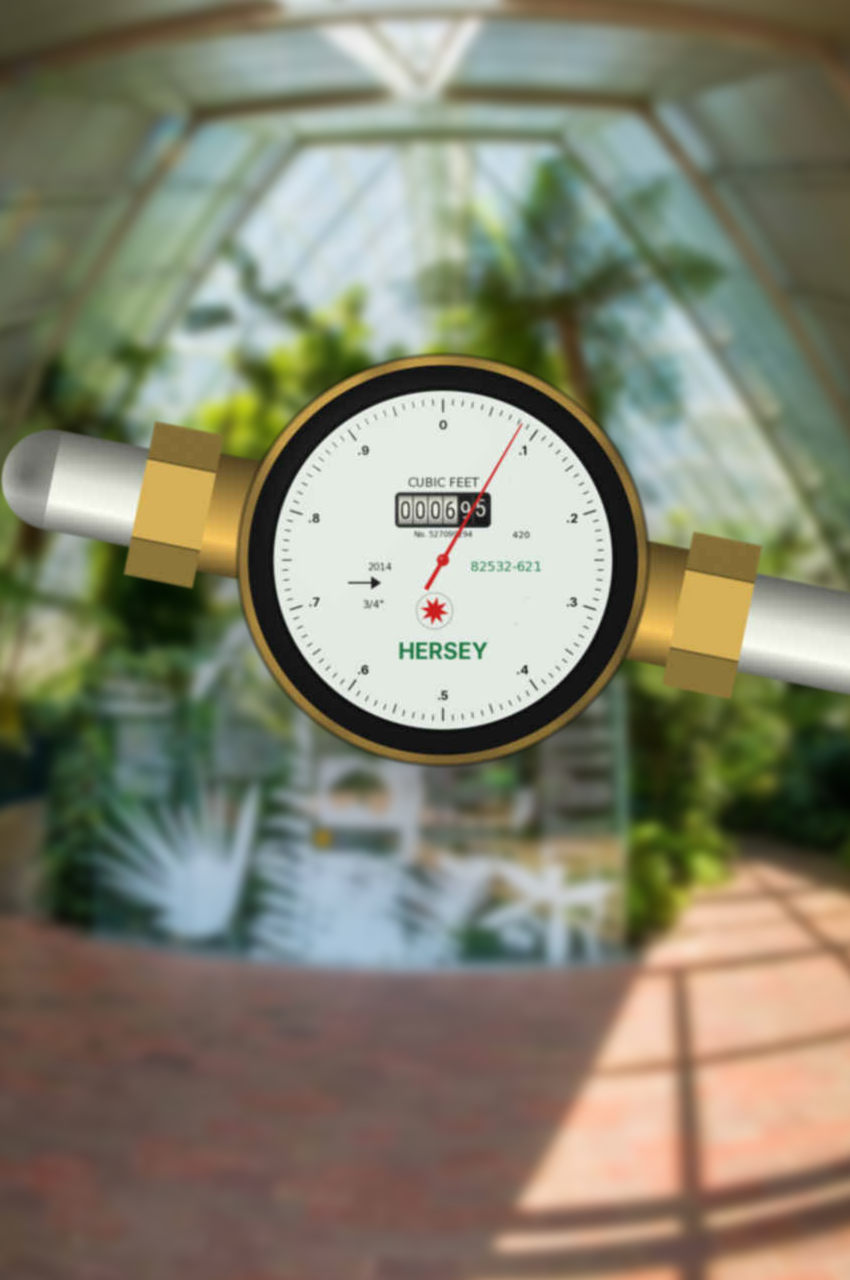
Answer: **695.08** ft³
